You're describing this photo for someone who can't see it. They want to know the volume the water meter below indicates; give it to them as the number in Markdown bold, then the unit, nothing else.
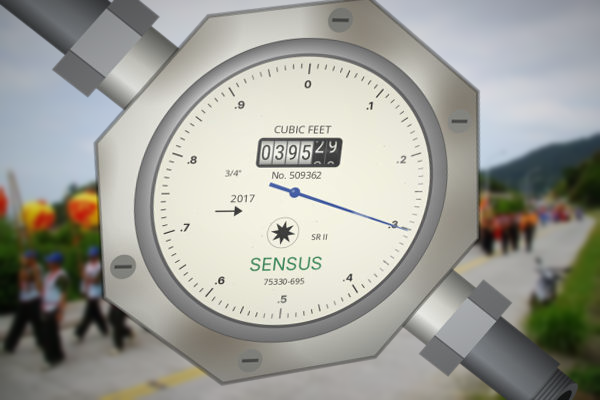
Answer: **39529.30** ft³
